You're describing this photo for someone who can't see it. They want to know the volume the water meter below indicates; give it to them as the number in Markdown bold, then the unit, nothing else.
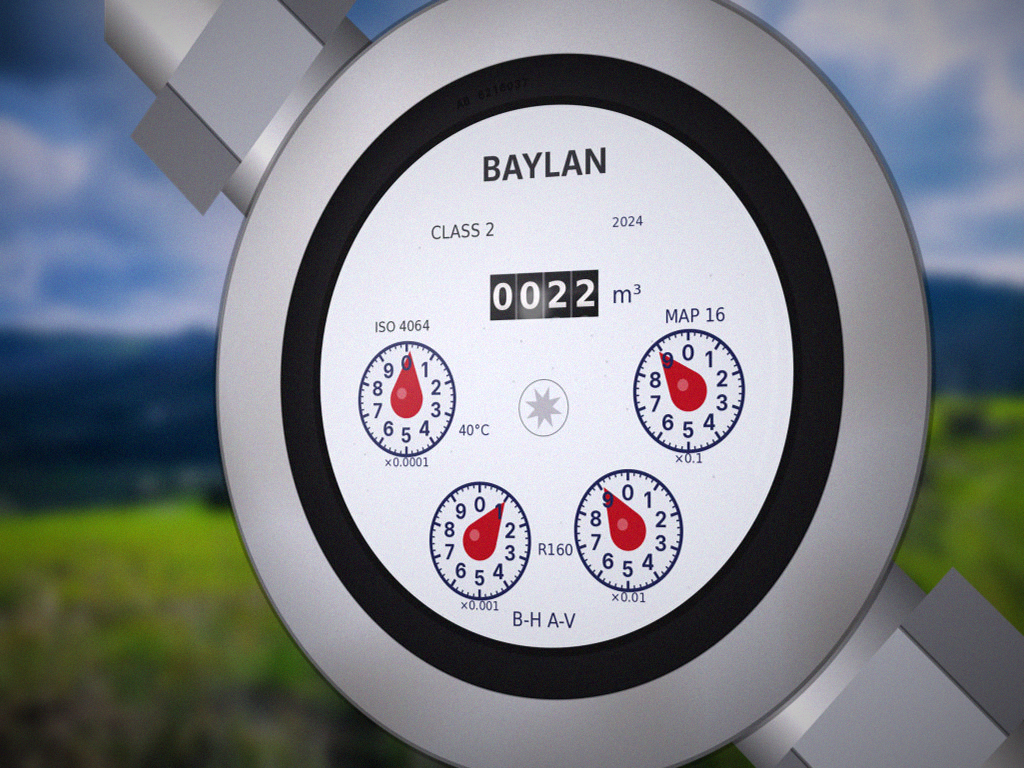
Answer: **22.8910** m³
